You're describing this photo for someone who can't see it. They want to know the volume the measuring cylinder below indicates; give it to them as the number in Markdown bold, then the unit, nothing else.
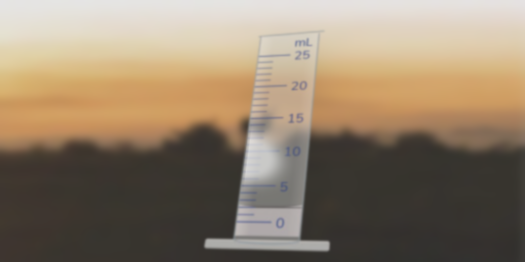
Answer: **2** mL
